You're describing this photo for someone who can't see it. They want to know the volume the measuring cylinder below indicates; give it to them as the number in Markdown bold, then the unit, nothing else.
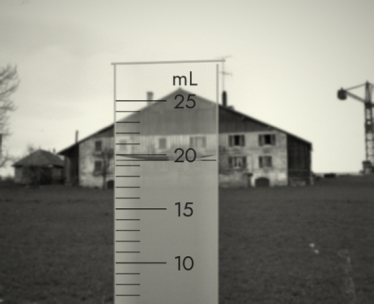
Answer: **19.5** mL
